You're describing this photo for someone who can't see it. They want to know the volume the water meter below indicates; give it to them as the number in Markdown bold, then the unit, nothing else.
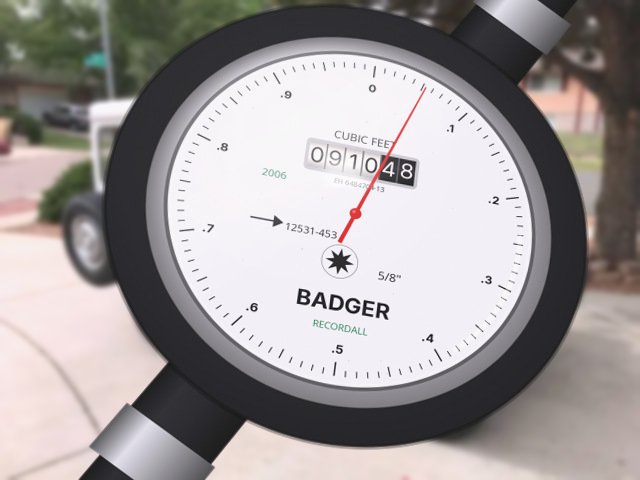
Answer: **91048.05** ft³
